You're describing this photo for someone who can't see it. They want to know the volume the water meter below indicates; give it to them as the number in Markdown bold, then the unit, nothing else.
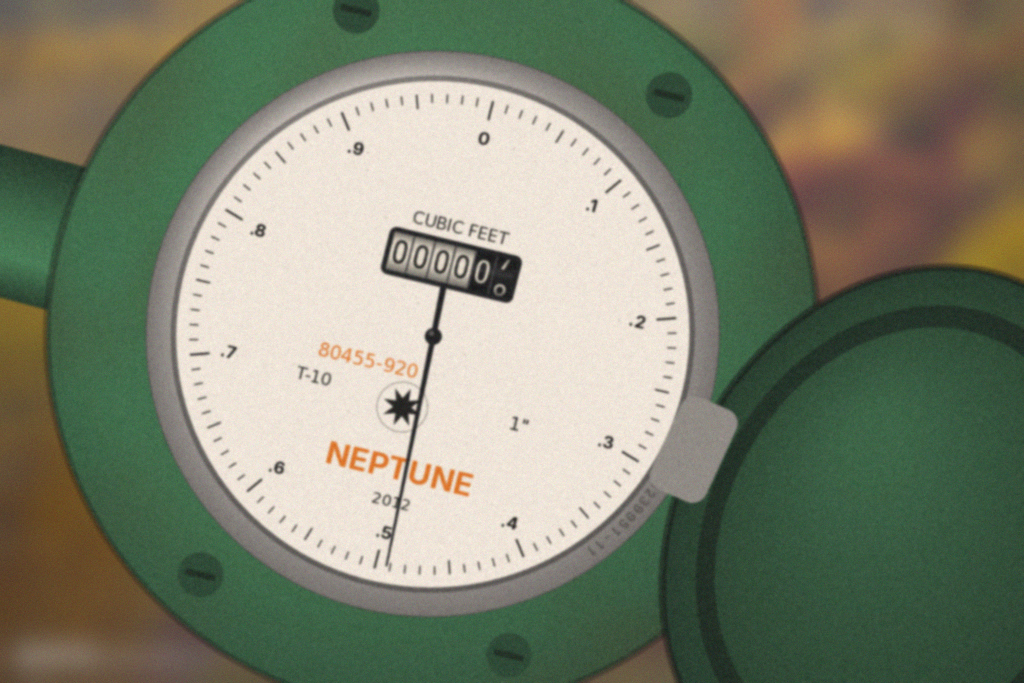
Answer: **7.49** ft³
